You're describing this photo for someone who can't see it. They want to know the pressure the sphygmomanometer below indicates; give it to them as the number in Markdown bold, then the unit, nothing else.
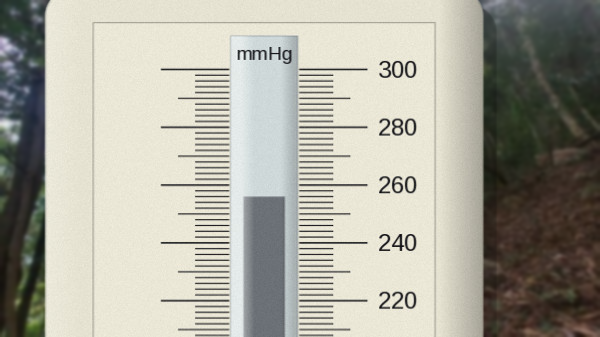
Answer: **256** mmHg
